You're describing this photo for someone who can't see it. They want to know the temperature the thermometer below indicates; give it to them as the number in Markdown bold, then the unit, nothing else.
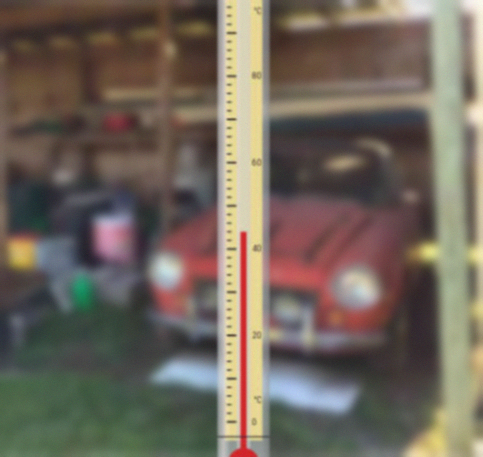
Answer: **44** °C
